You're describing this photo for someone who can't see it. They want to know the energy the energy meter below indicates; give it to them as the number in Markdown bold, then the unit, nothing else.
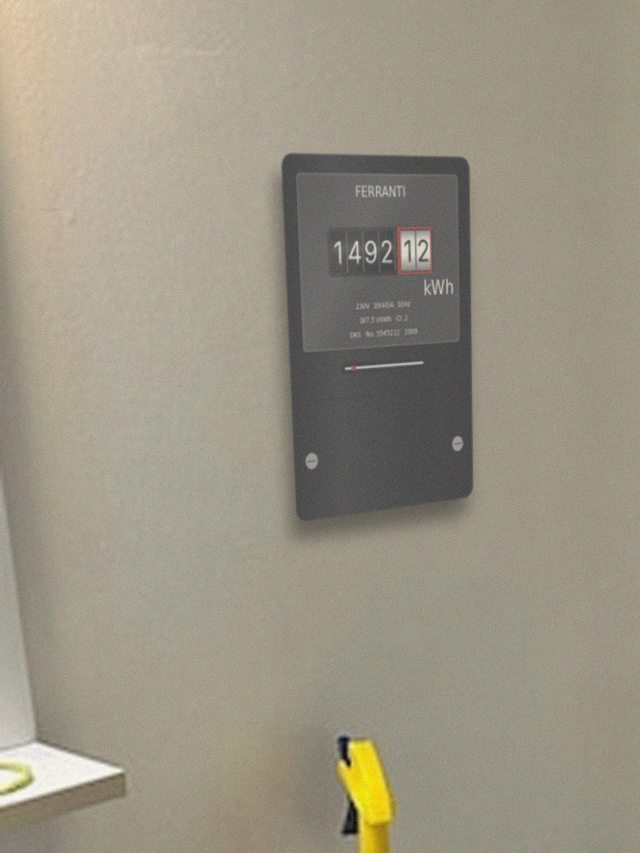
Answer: **1492.12** kWh
